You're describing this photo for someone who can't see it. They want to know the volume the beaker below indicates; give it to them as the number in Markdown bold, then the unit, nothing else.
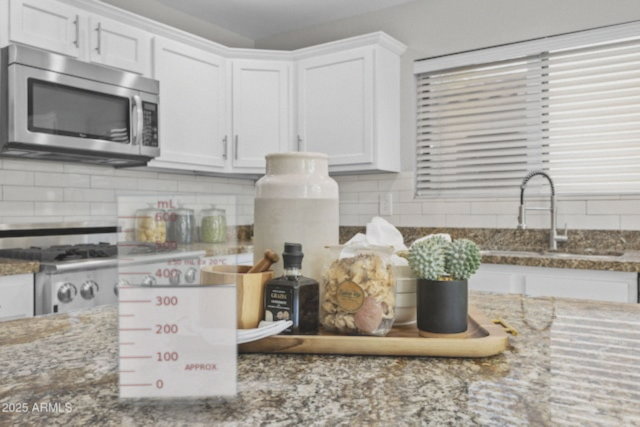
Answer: **350** mL
